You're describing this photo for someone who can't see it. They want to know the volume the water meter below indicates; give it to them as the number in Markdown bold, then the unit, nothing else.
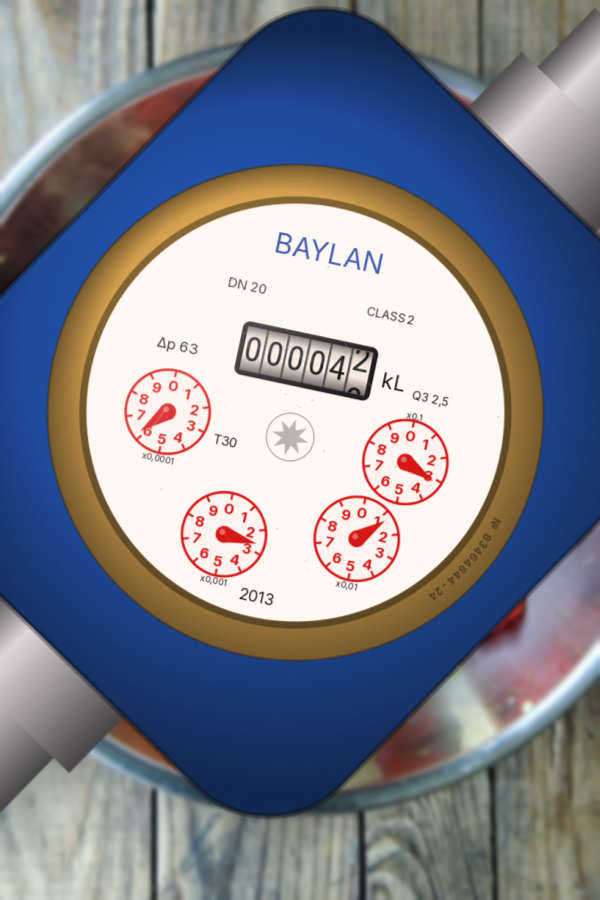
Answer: **42.3126** kL
